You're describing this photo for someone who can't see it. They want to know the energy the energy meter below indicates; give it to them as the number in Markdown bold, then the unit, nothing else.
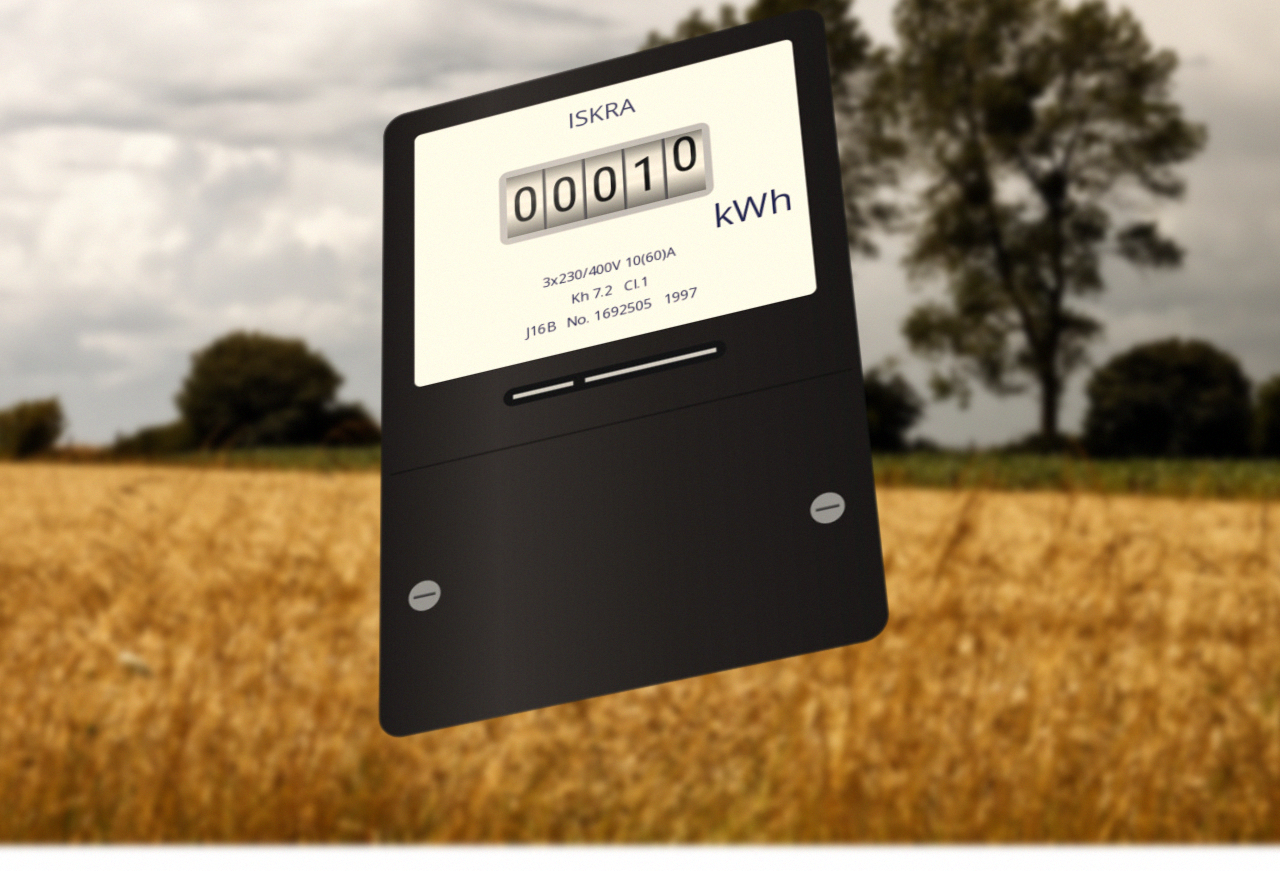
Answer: **10** kWh
